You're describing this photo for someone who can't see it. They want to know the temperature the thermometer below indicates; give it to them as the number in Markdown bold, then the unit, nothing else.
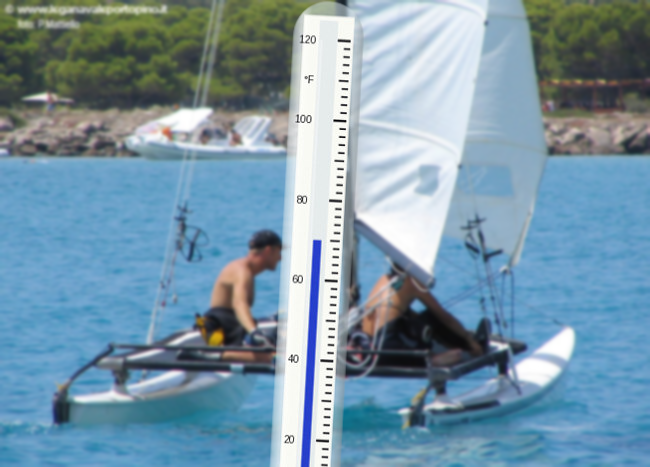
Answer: **70** °F
